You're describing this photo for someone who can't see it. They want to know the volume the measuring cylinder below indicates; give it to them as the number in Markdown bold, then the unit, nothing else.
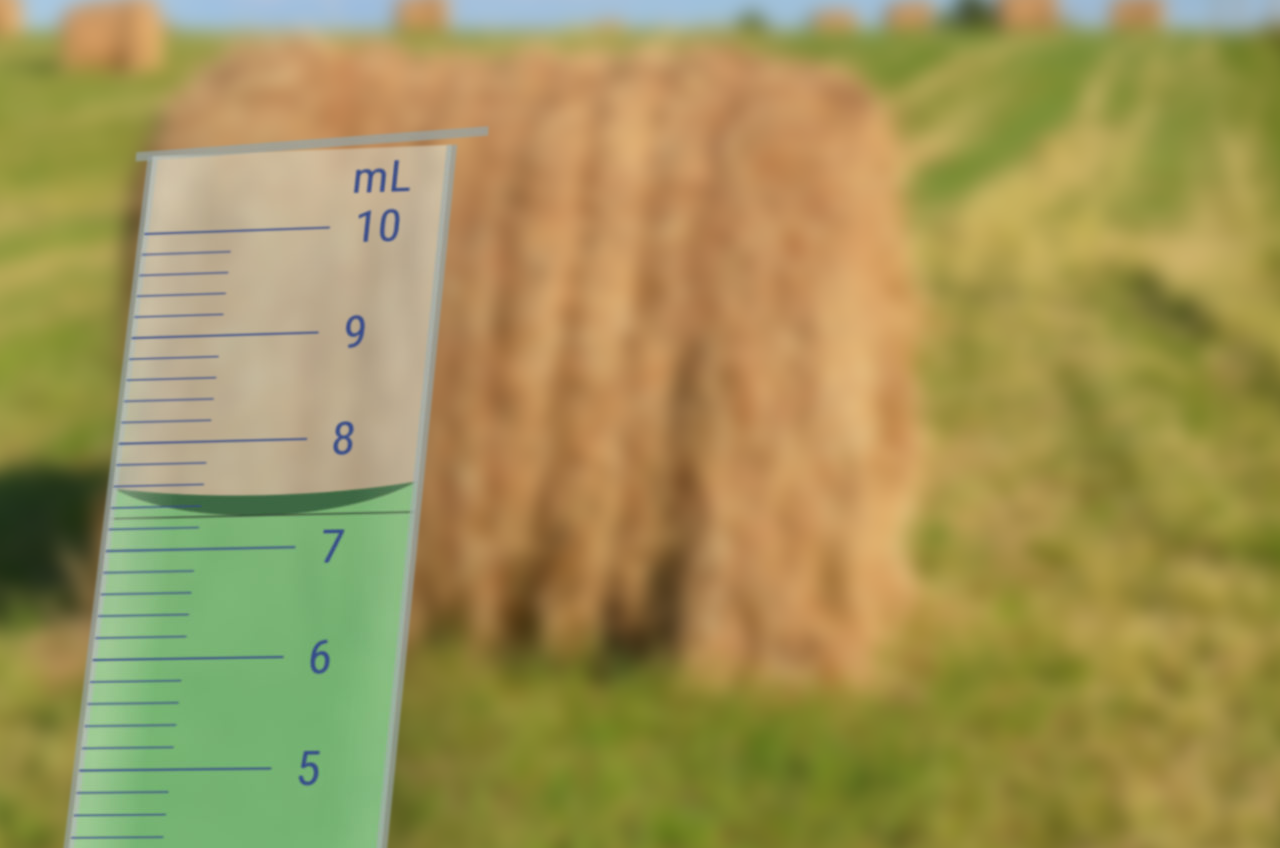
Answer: **7.3** mL
